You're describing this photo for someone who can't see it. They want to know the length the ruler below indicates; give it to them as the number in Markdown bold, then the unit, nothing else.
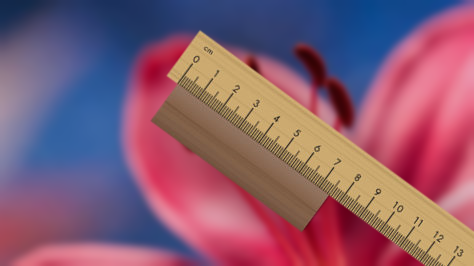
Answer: **7.5** cm
